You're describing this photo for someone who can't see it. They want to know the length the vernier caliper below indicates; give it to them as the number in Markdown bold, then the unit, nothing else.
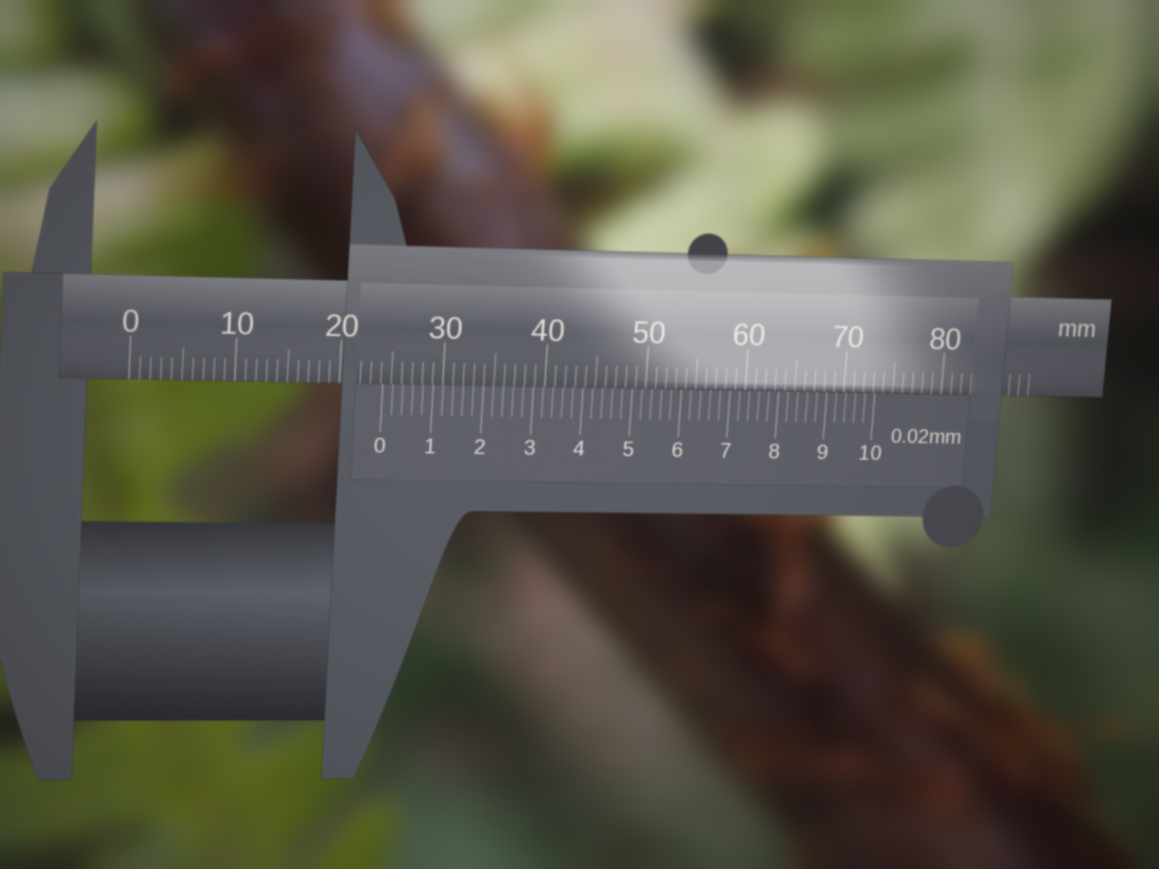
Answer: **24.2** mm
